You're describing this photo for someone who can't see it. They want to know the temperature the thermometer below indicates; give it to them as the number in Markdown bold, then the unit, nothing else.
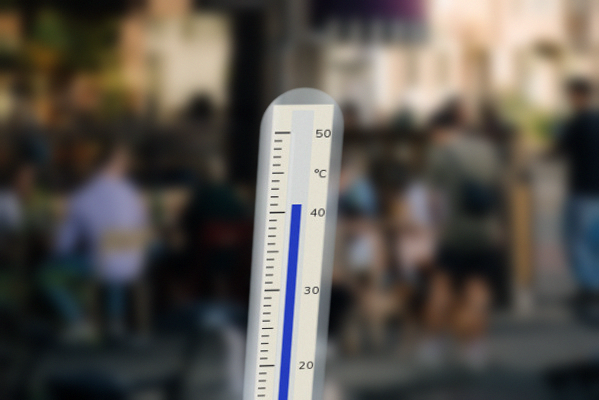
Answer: **41** °C
